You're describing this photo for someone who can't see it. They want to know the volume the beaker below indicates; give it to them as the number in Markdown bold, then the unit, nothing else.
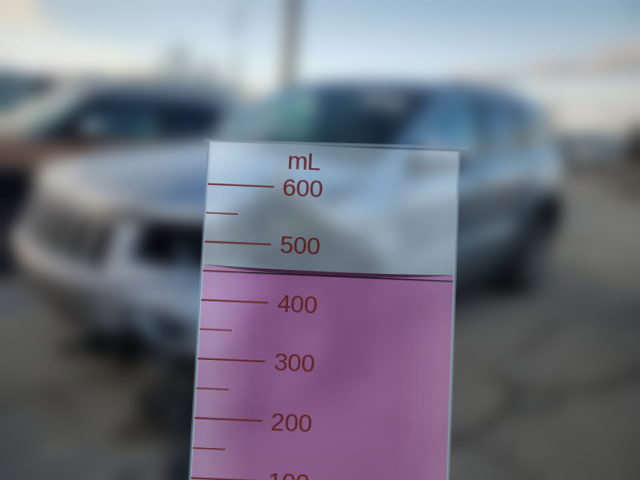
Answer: **450** mL
